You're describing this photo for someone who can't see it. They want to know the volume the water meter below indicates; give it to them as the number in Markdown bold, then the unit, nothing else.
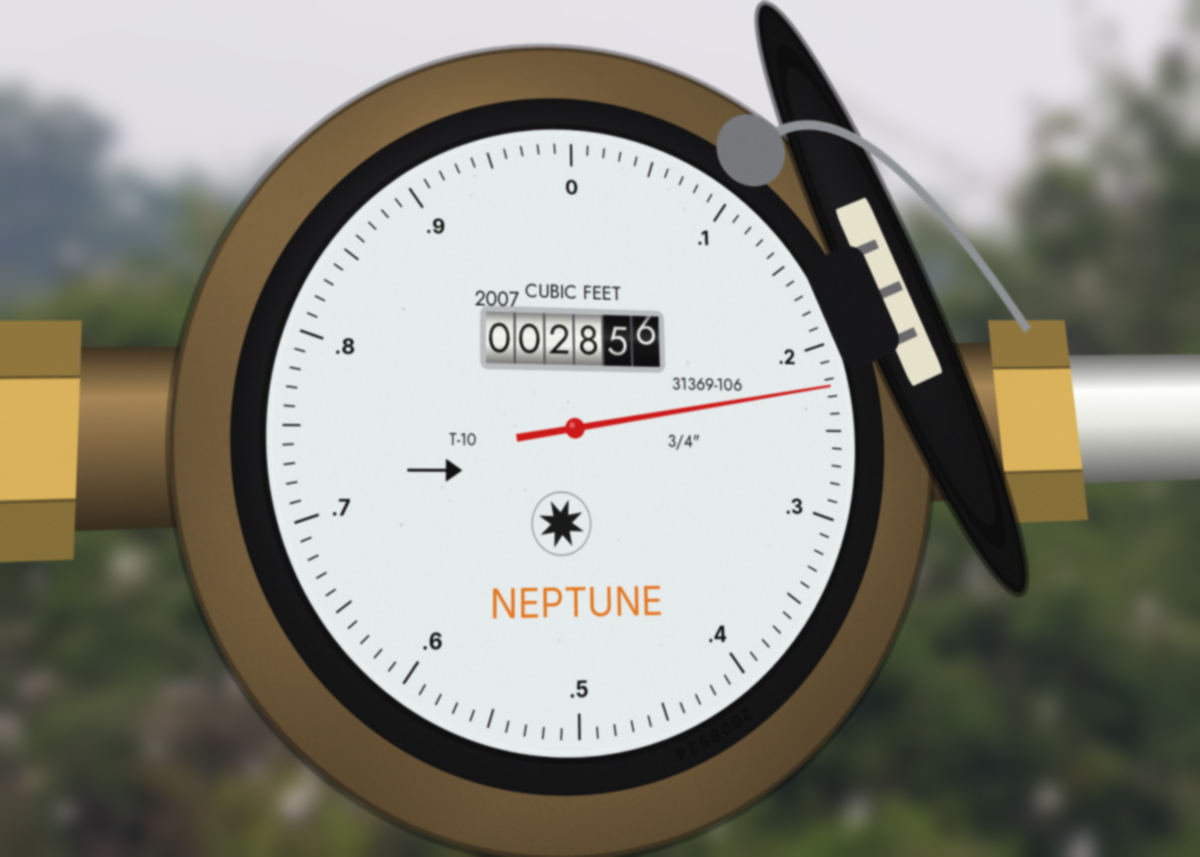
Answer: **2856.22** ft³
